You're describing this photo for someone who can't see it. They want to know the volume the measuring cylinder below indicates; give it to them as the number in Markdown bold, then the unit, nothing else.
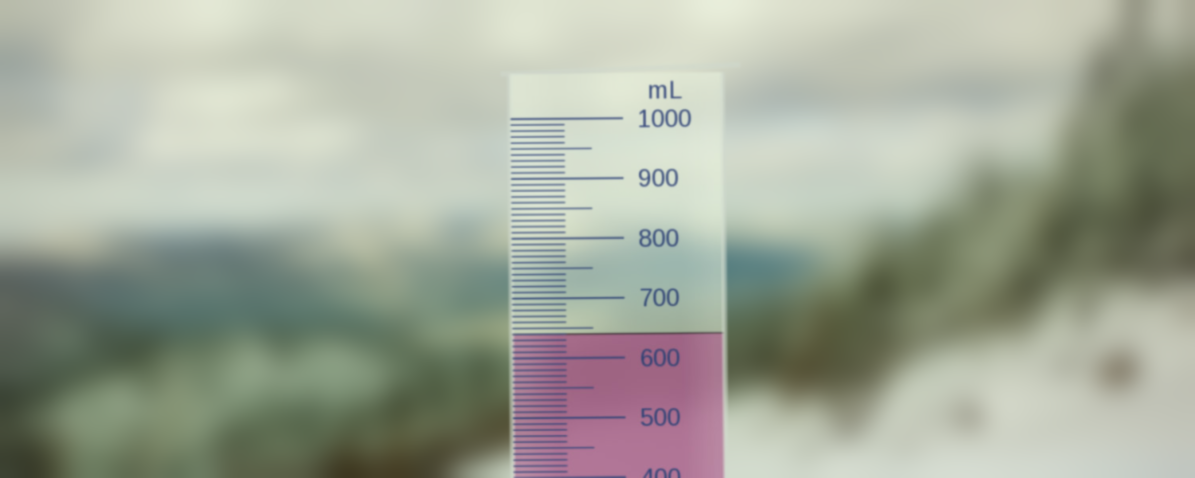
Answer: **640** mL
